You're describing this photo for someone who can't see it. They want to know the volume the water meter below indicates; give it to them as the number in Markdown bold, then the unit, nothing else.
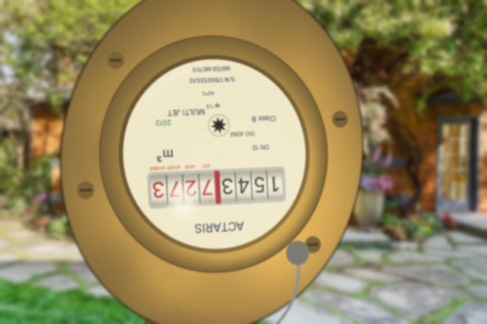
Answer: **1543.7273** m³
